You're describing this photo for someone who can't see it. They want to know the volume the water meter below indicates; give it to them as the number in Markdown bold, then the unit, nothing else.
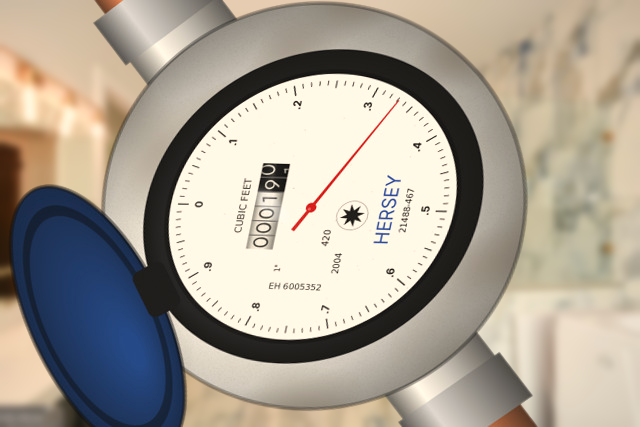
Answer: **190.33** ft³
